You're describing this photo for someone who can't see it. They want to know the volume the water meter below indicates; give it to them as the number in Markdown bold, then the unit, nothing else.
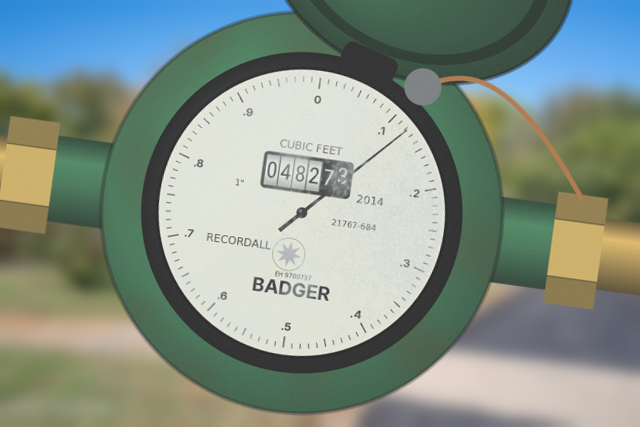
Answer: **48273.12** ft³
